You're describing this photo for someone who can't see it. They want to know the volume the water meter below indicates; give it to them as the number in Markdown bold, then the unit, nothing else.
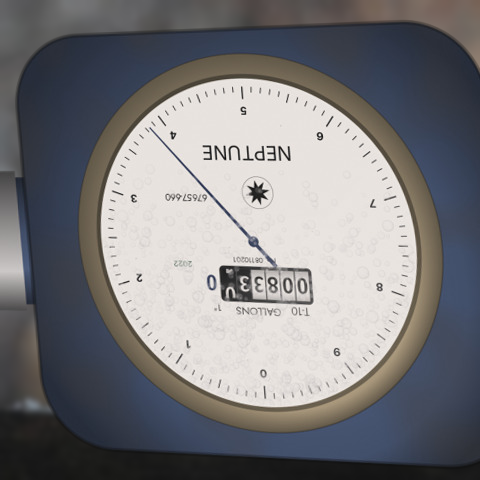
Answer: **83303.8** gal
